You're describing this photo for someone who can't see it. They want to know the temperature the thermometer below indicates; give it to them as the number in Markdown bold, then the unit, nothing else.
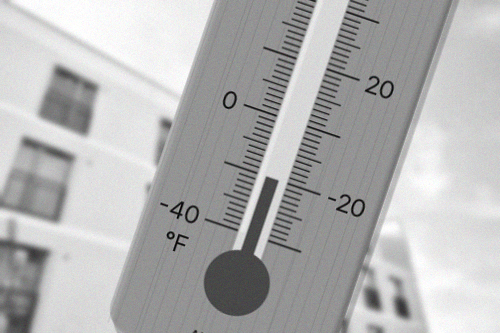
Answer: **-20** °F
